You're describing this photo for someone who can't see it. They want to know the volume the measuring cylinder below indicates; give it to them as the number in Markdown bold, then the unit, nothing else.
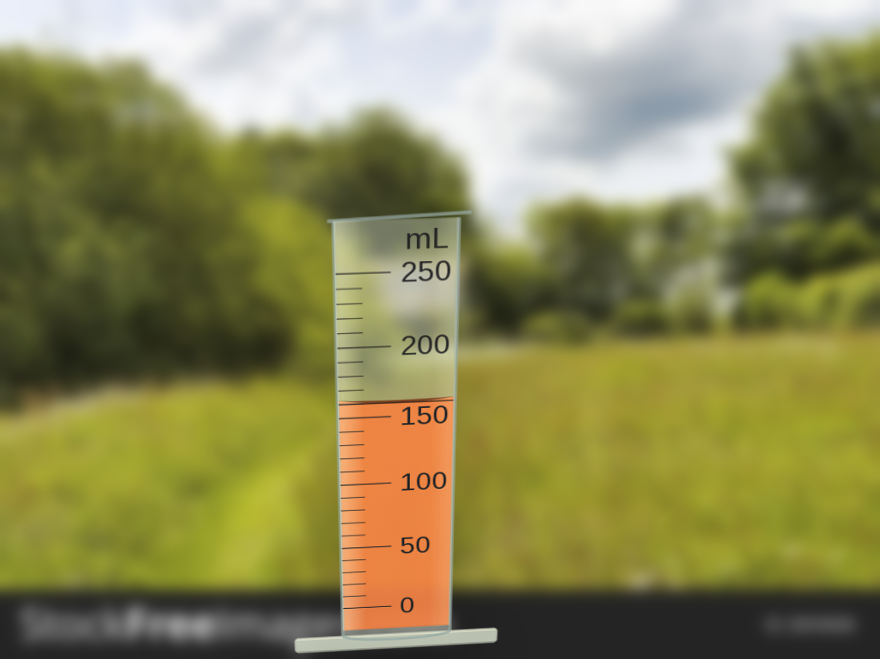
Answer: **160** mL
